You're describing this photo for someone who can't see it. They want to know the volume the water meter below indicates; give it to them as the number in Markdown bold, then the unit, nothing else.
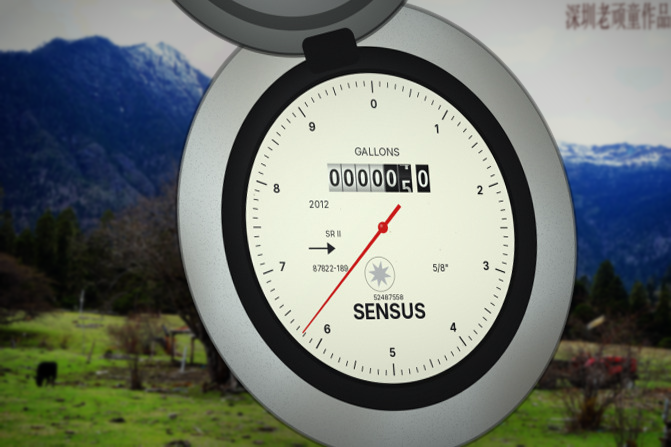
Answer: **46.2** gal
